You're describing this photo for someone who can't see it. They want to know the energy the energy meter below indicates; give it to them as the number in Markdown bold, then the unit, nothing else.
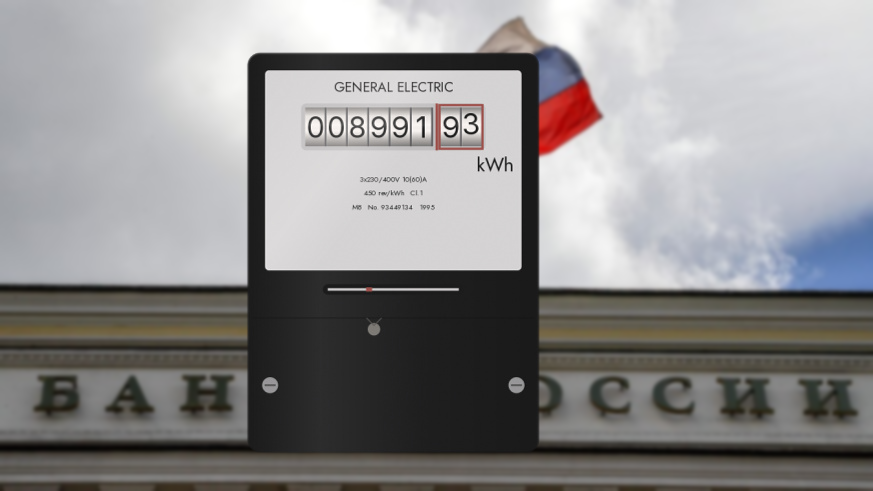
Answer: **8991.93** kWh
